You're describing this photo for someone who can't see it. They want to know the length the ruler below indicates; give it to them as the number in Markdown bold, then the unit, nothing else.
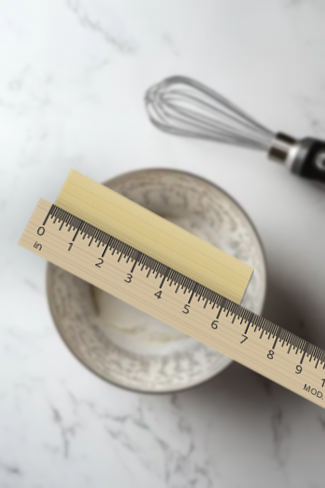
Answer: **6.5** in
